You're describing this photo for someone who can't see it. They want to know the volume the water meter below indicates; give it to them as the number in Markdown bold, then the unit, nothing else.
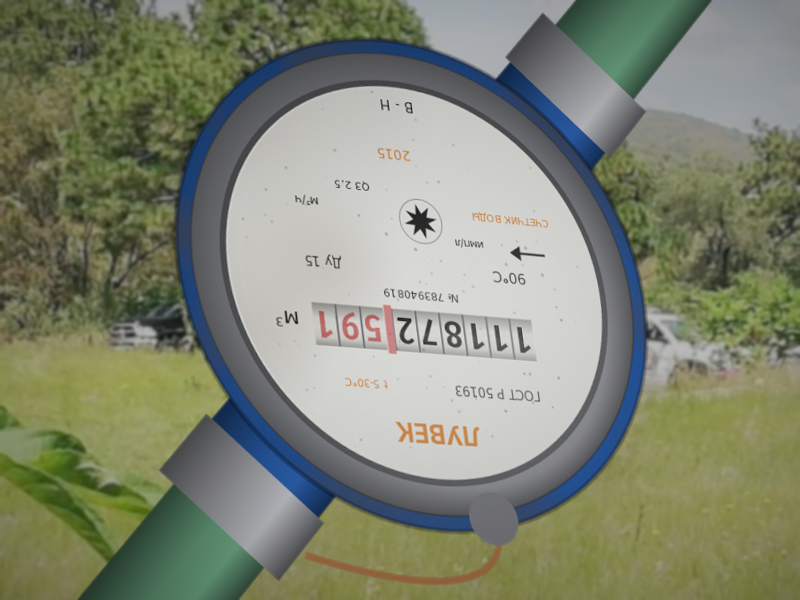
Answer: **111872.591** m³
